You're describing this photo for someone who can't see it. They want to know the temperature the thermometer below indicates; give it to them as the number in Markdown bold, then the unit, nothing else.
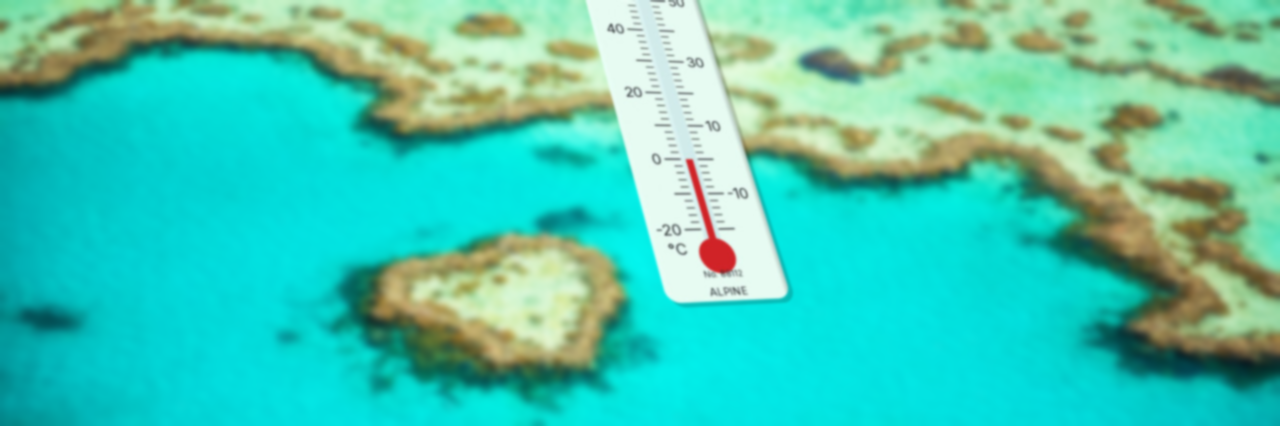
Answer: **0** °C
